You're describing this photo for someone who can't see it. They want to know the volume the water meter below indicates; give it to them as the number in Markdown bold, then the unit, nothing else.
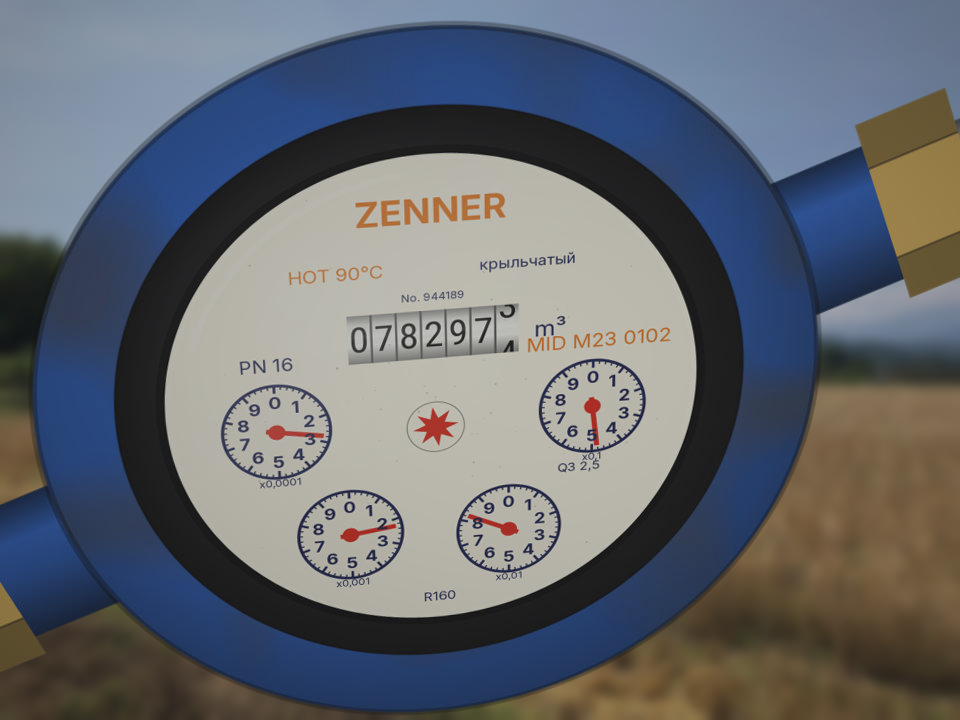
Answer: **782973.4822** m³
